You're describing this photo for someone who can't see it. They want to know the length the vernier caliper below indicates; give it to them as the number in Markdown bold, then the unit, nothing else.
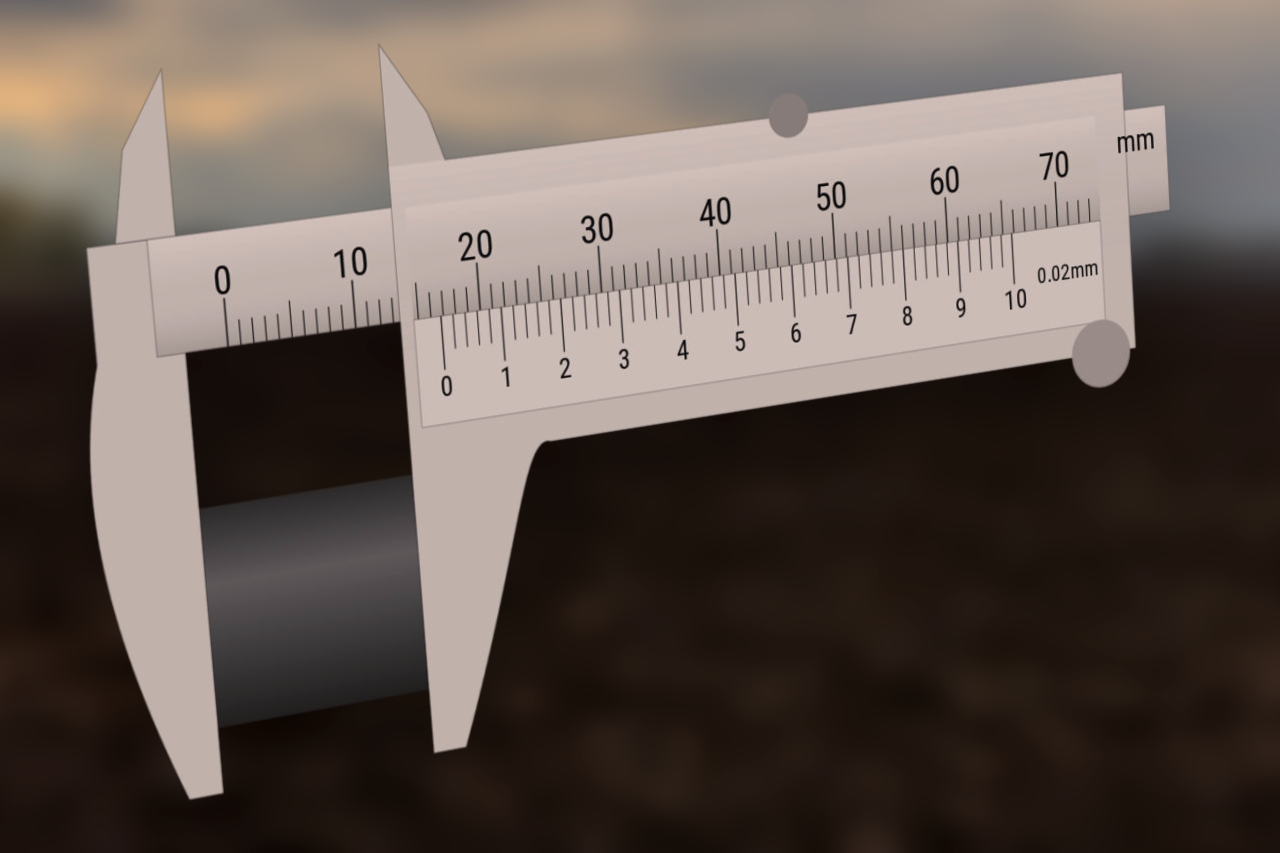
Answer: **16.8** mm
